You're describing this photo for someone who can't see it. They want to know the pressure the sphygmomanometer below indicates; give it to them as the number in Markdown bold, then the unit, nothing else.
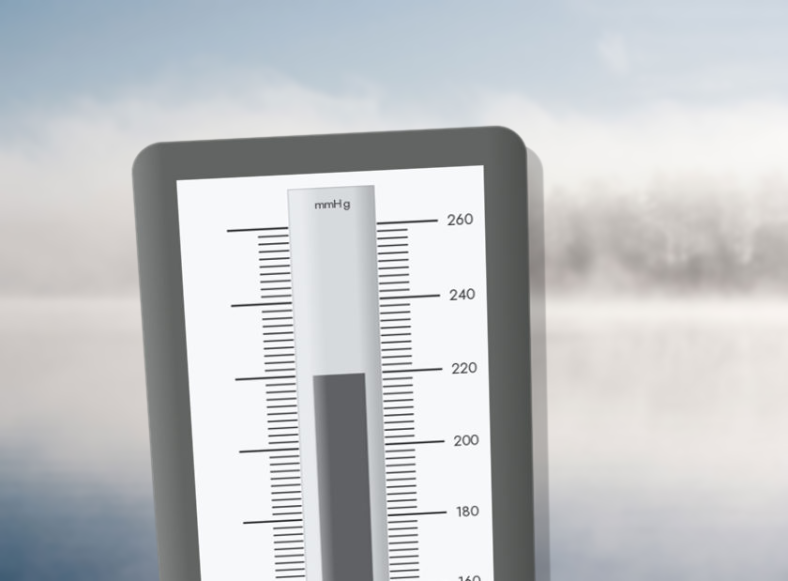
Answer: **220** mmHg
